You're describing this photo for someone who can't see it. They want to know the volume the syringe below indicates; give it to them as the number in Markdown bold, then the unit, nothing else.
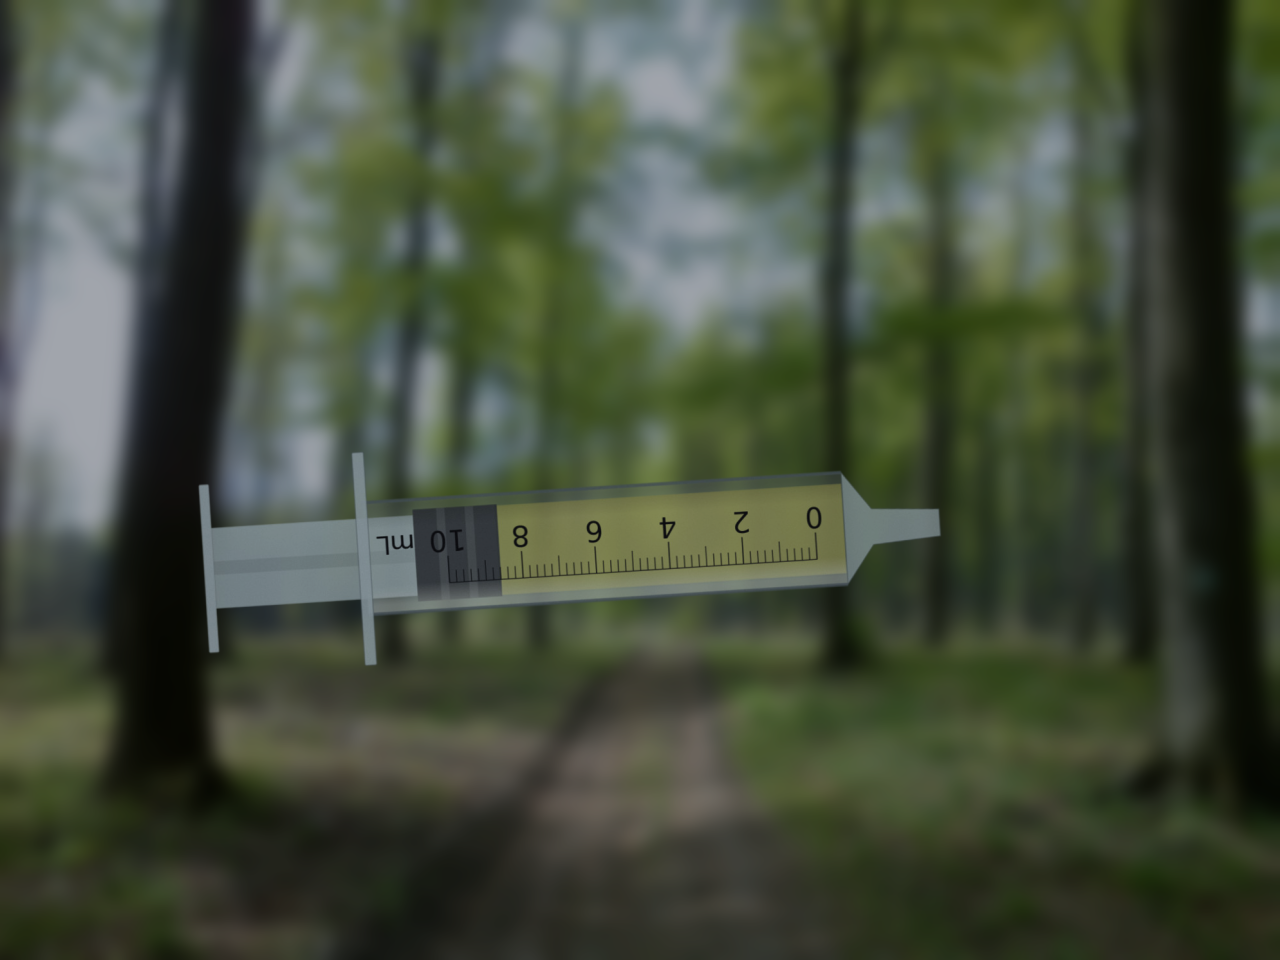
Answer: **8.6** mL
